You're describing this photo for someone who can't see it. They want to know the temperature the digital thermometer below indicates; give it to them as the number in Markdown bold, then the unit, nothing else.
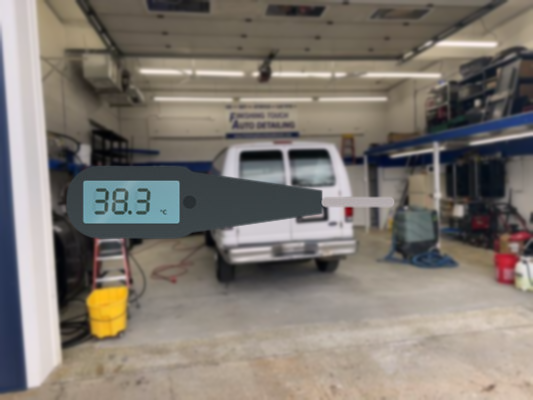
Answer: **38.3** °C
